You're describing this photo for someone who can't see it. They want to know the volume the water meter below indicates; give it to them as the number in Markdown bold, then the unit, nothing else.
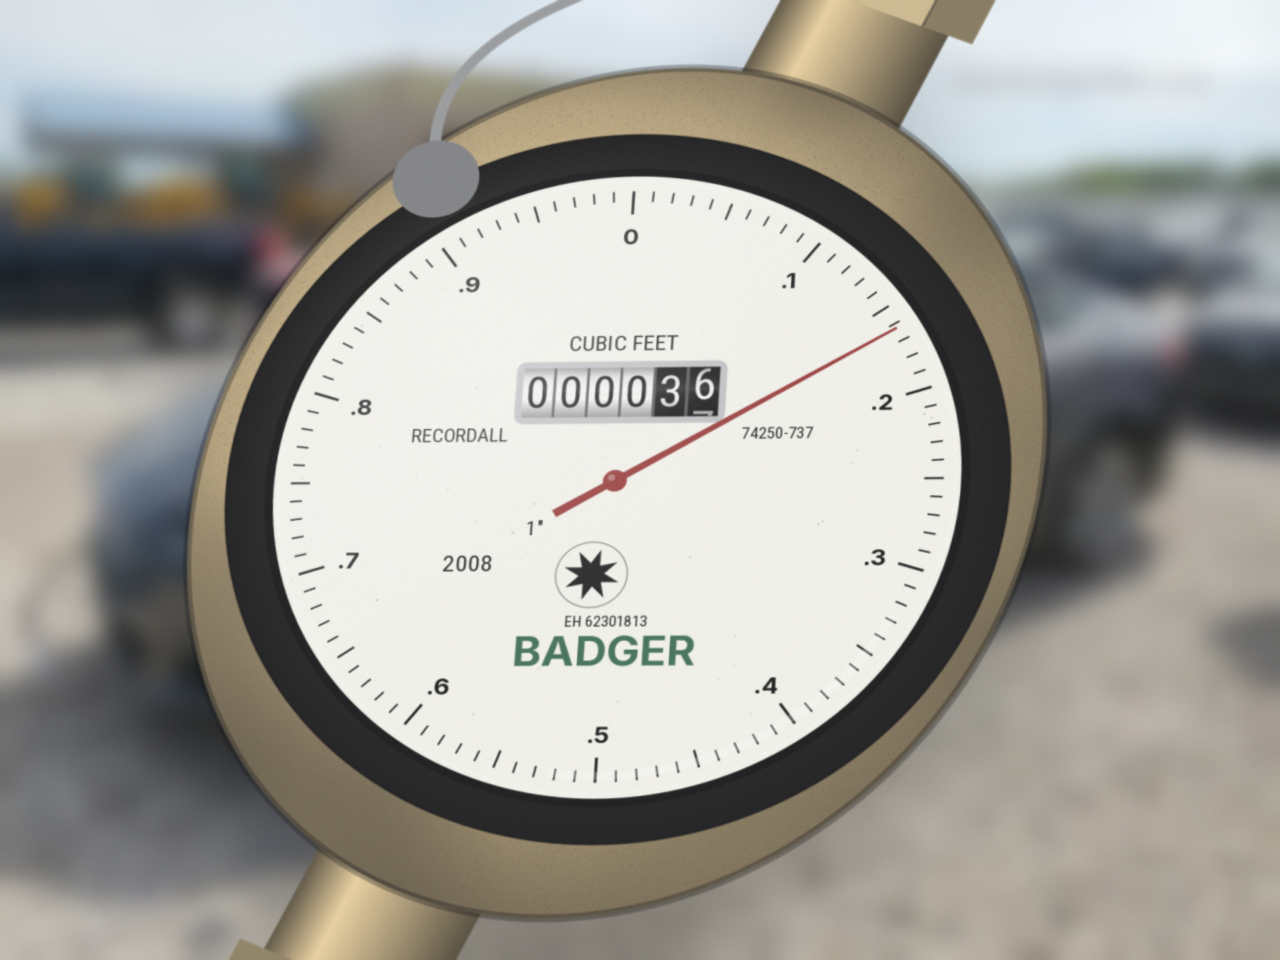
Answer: **36.16** ft³
